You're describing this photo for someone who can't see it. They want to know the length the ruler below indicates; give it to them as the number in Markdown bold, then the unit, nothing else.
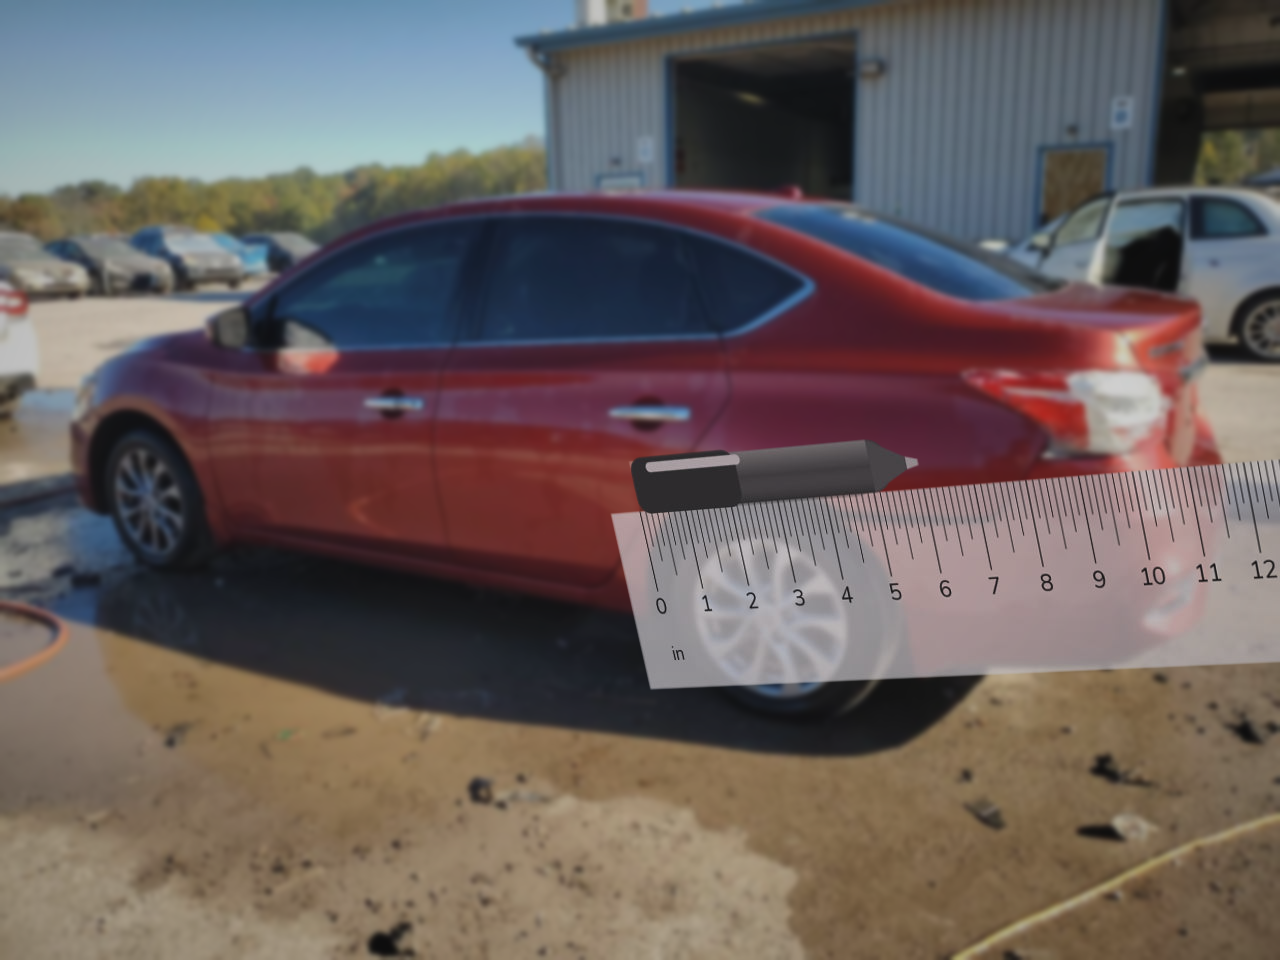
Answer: **6** in
